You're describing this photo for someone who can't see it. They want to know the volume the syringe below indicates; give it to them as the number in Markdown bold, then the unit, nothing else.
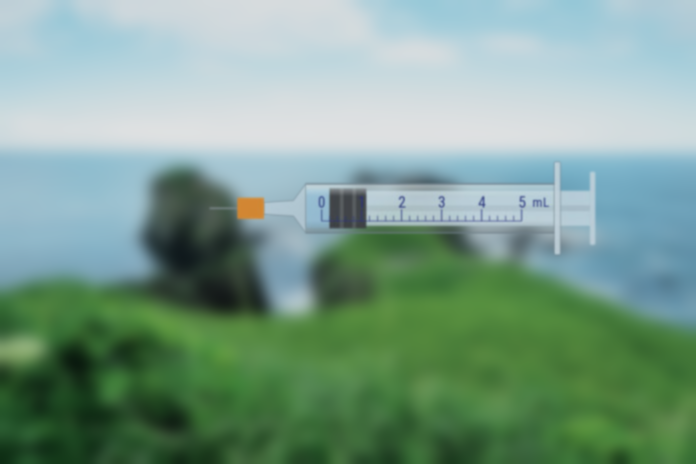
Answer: **0.2** mL
